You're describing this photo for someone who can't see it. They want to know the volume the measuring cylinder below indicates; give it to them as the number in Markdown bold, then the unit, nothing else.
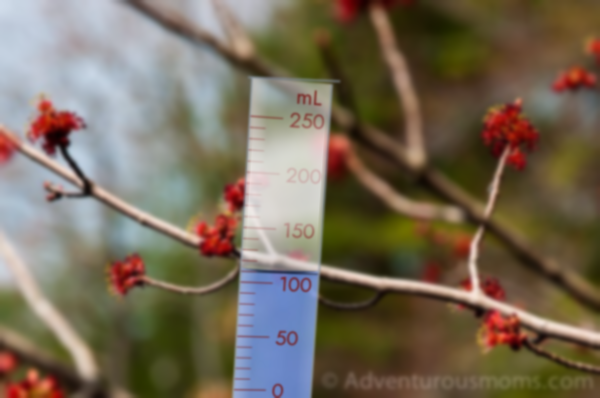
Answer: **110** mL
